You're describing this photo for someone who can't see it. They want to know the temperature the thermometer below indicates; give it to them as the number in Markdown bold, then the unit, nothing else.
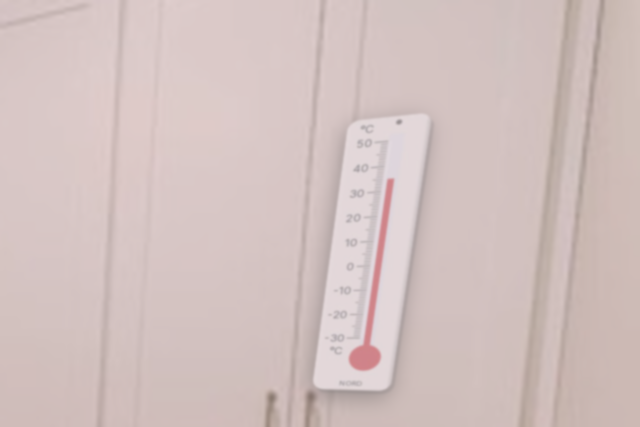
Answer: **35** °C
